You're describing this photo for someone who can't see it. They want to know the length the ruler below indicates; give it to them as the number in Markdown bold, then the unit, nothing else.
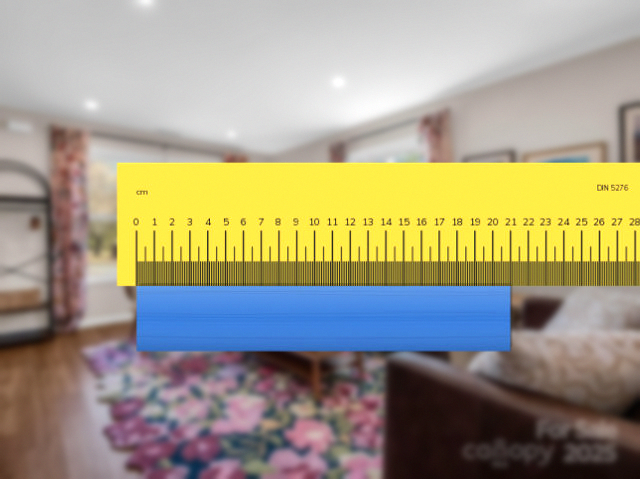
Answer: **21** cm
